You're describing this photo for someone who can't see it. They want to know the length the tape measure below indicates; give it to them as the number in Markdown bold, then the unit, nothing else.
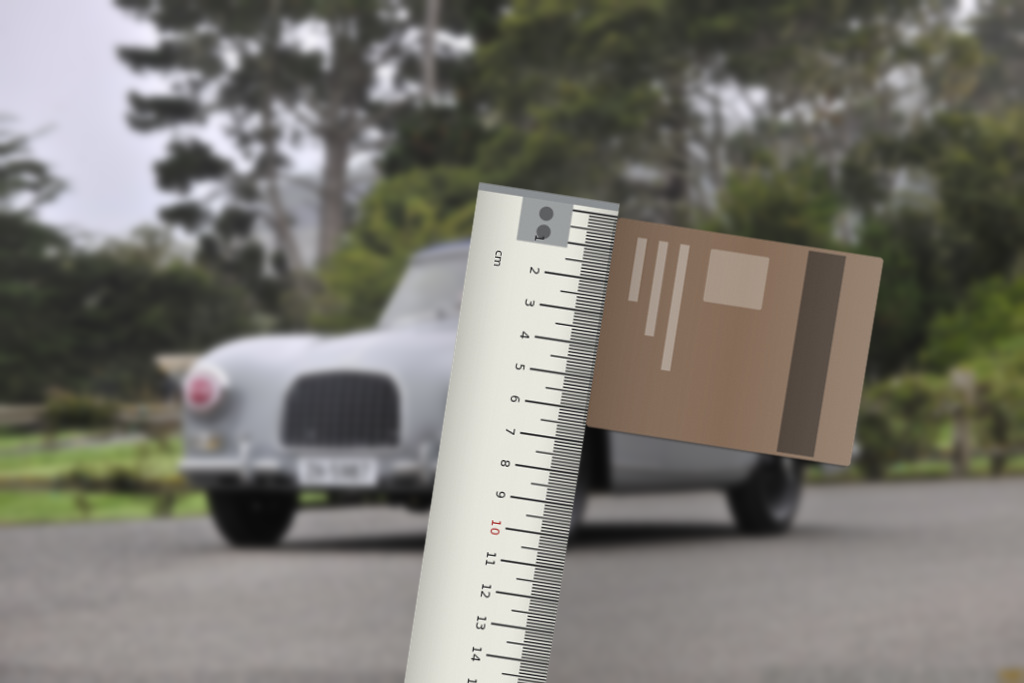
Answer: **6.5** cm
